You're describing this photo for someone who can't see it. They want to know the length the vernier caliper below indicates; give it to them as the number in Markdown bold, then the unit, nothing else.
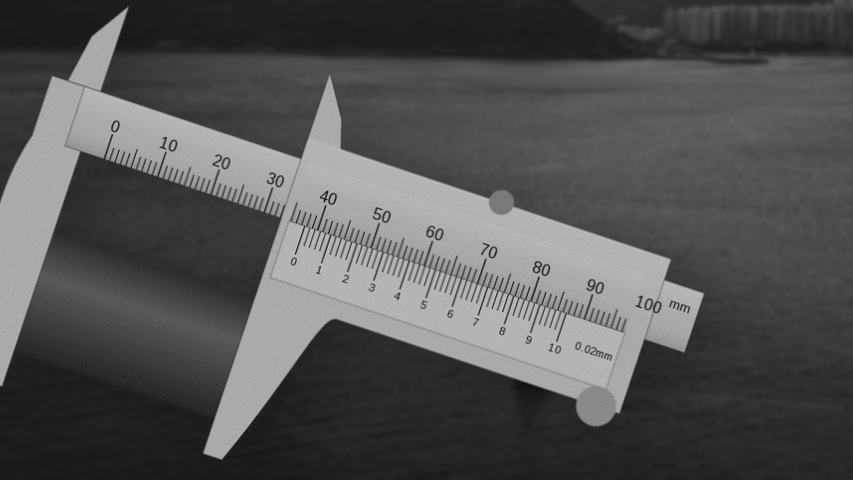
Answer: **37.6** mm
